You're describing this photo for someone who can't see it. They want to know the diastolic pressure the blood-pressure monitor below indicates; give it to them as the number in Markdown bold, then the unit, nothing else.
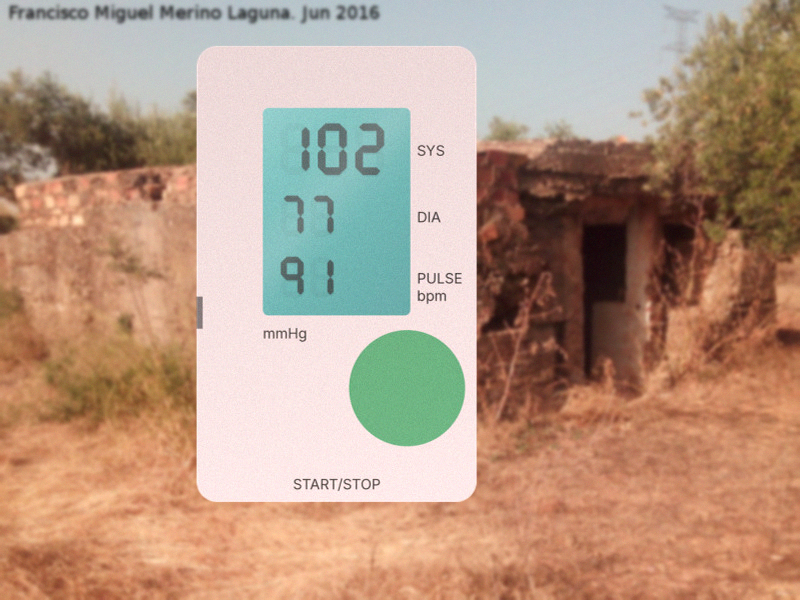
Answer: **77** mmHg
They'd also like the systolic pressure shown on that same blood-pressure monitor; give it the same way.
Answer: **102** mmHg
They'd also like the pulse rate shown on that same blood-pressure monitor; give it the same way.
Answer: **91** bpm
